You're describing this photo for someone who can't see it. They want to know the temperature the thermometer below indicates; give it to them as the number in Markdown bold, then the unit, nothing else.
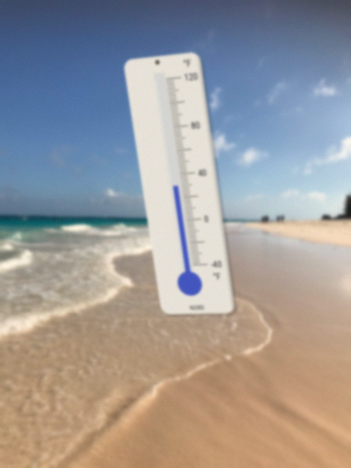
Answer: **30** °F
